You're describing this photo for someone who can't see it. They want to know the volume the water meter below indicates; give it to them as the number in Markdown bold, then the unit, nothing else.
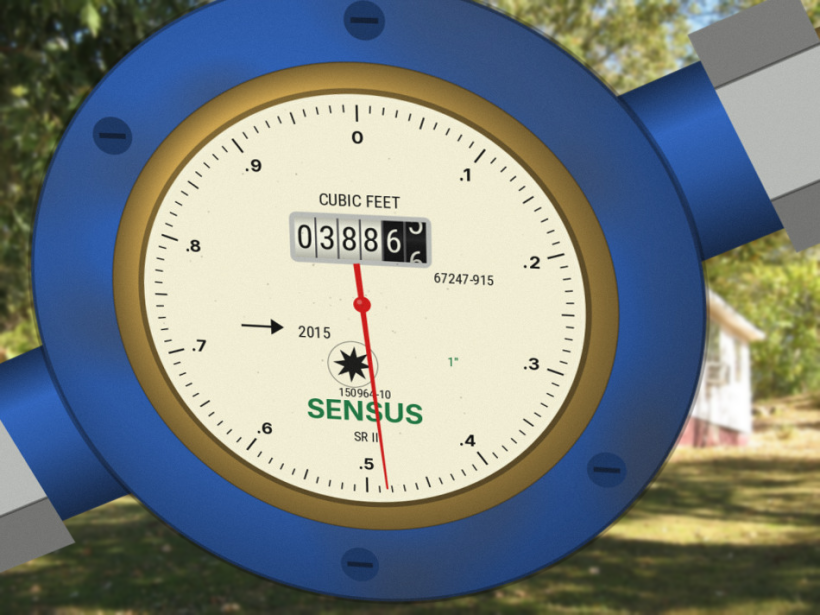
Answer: **38865.48** ft³
